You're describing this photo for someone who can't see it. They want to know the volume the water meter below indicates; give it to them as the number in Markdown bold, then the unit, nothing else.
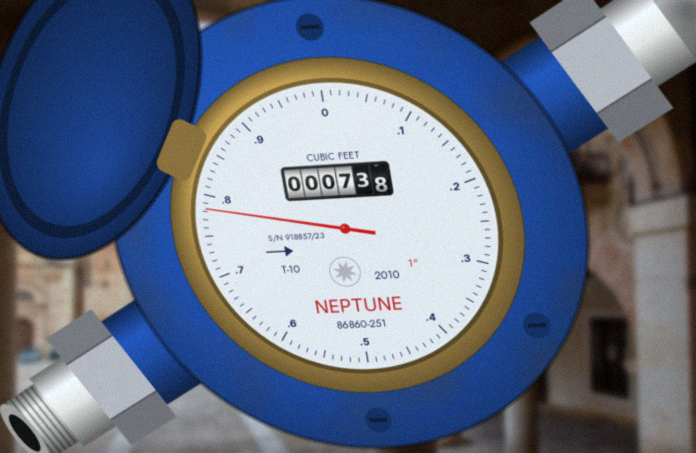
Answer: **737.78** ft³
